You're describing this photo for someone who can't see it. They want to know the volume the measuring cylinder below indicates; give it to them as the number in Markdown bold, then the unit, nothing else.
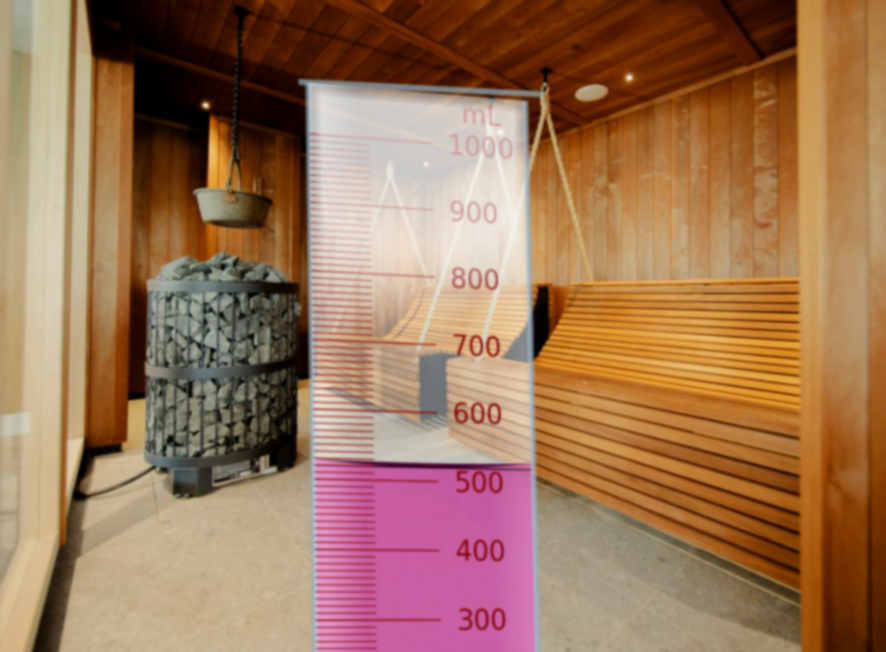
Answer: **520** mL
